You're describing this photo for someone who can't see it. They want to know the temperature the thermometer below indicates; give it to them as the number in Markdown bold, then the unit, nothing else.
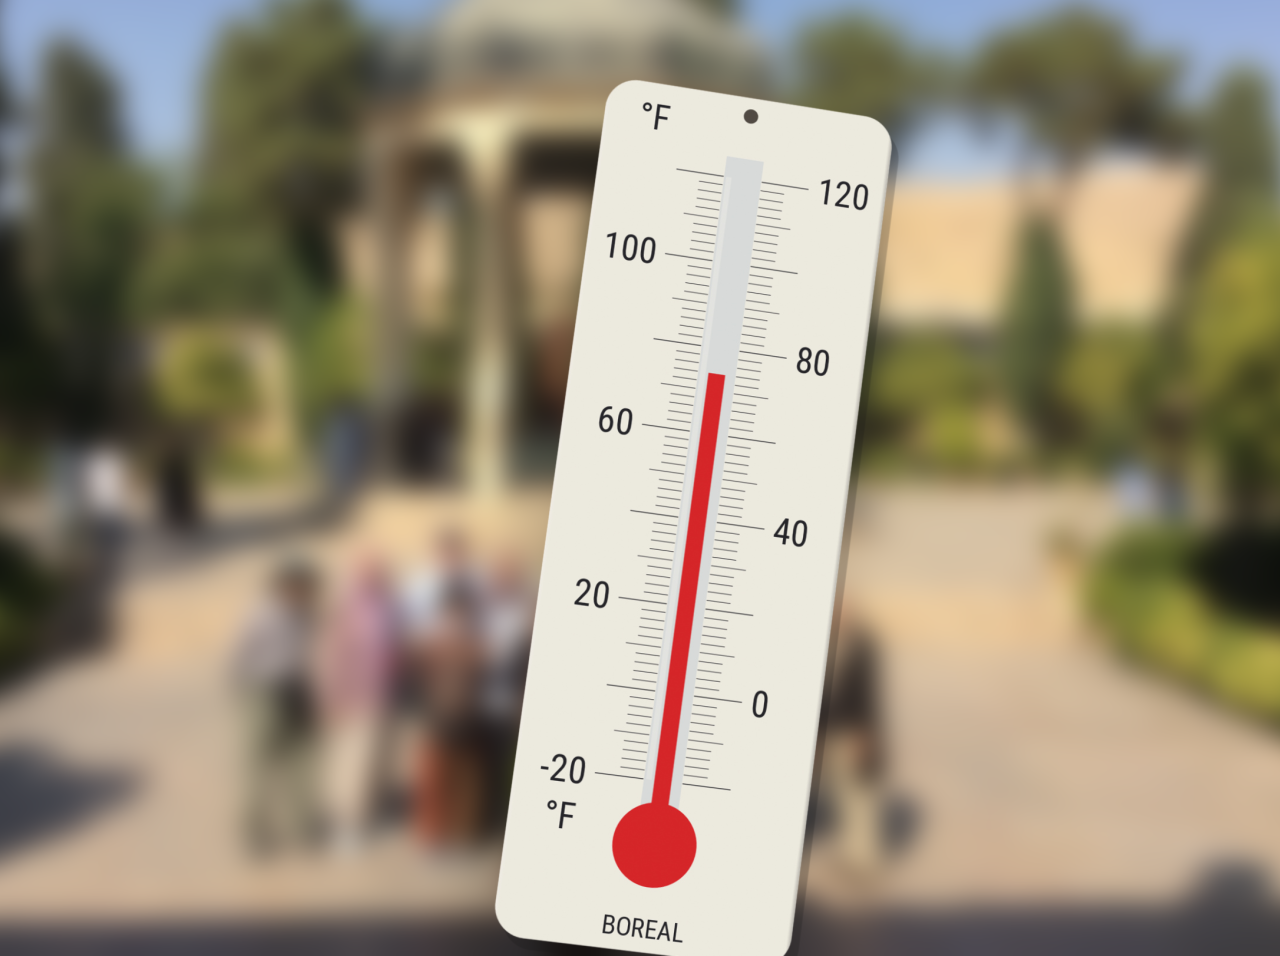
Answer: **74** °F
